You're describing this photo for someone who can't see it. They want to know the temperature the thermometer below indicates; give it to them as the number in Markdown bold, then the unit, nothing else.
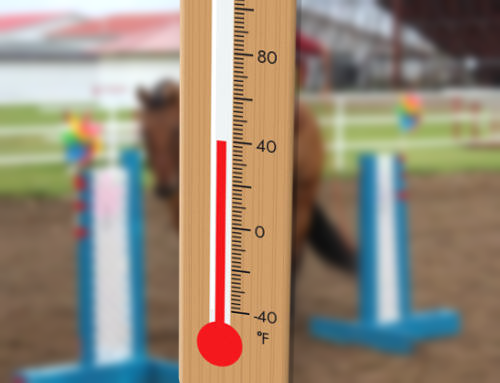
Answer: **40** °F
